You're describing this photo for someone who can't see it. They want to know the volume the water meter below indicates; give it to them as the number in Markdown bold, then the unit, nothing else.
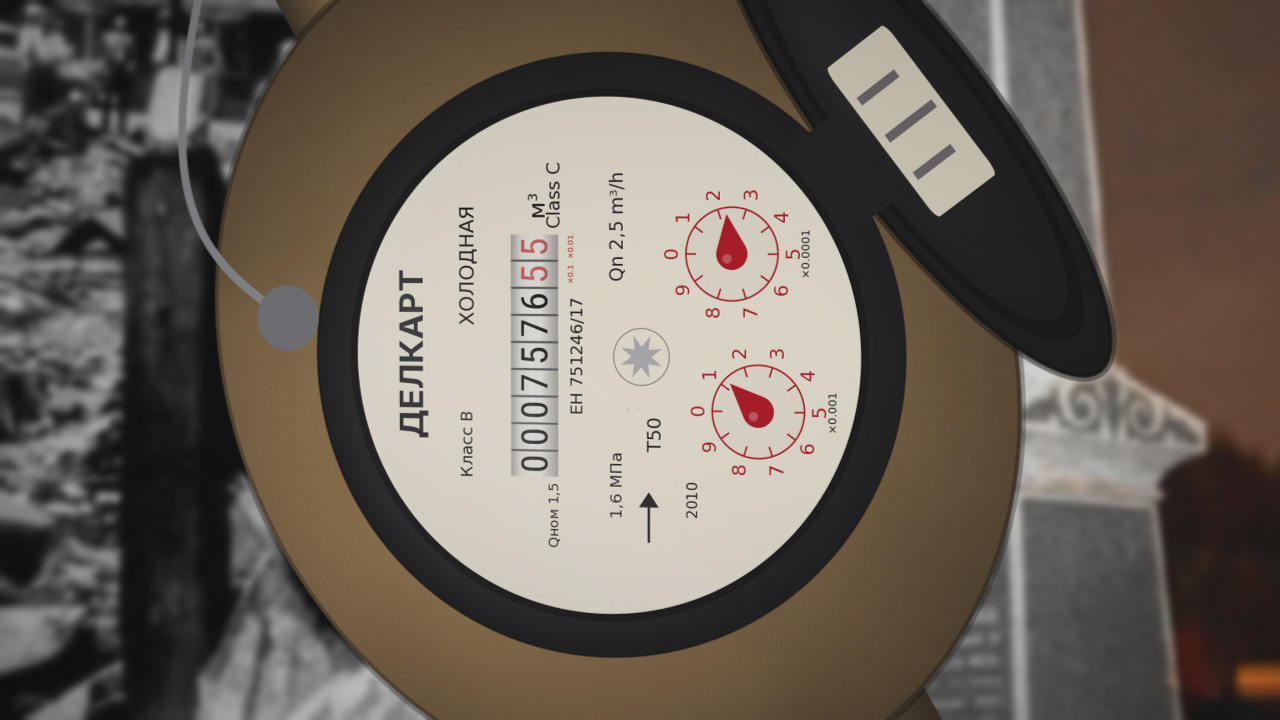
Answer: **7576.5512** m³
